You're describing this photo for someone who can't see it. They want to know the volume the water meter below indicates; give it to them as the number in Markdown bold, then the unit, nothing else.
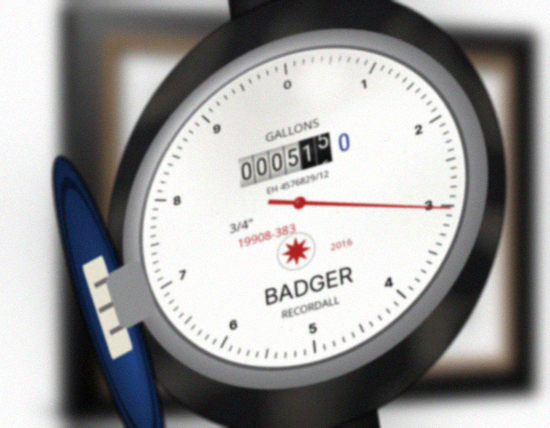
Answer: **5153.0** gal
